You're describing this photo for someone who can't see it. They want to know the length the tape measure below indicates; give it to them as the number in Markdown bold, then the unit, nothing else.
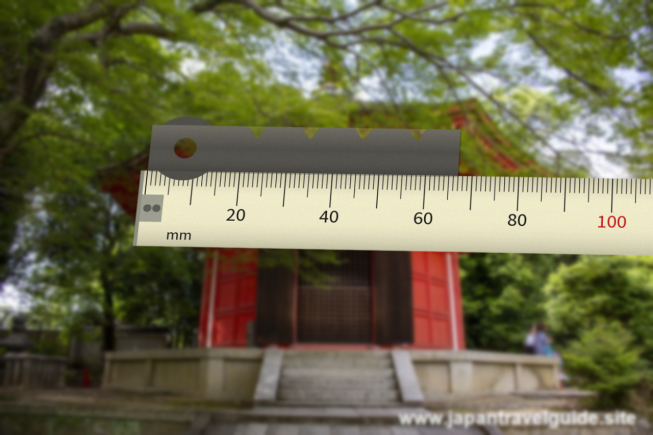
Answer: **67** mm
